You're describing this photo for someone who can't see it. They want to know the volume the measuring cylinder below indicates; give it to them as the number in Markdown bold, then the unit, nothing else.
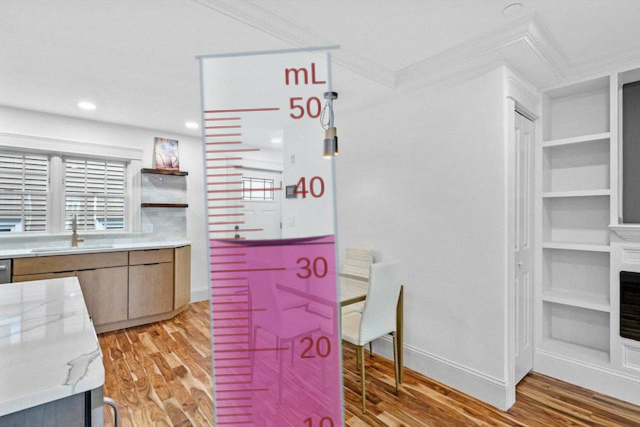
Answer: **33** mL
